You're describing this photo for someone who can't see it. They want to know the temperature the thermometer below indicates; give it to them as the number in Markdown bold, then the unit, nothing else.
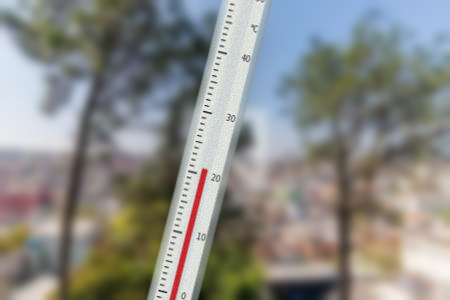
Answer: **21** °C
